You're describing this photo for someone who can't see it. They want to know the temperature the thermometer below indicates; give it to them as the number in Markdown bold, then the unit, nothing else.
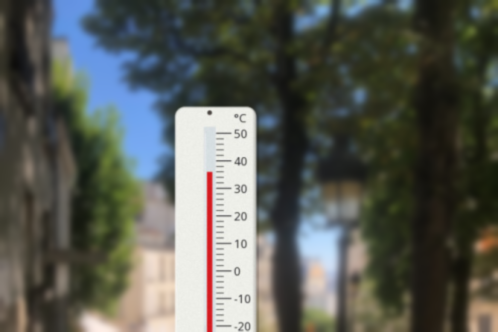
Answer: **36** °C
